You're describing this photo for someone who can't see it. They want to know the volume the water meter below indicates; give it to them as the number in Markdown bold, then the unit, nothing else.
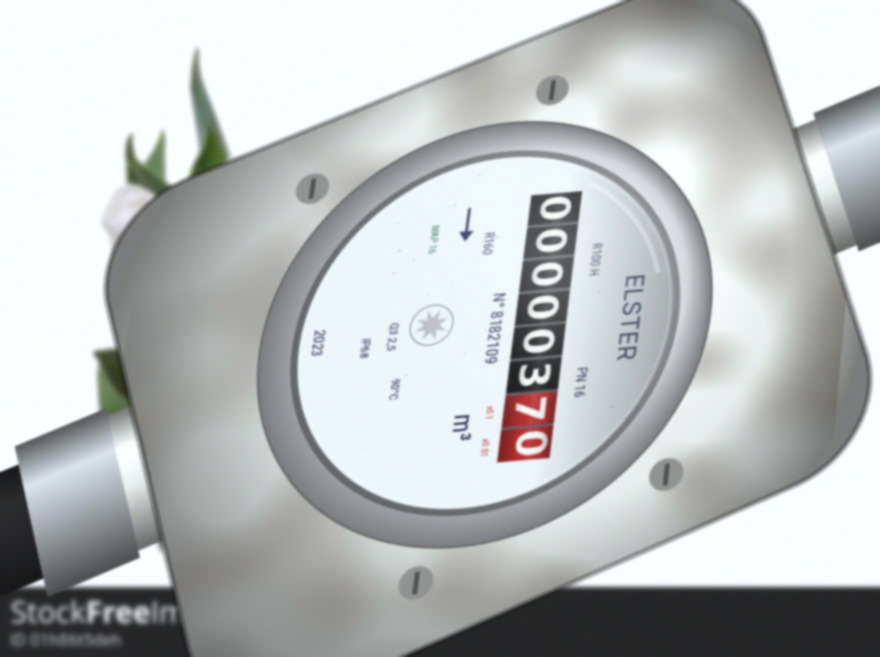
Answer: **3.70** m³
